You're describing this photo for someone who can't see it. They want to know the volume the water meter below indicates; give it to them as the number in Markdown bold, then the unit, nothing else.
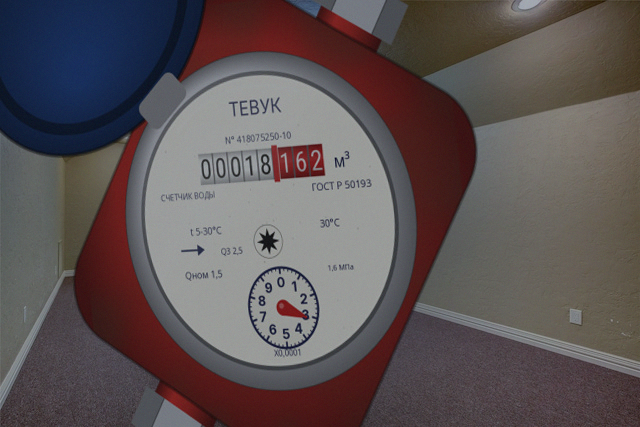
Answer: **18.1623** m³
